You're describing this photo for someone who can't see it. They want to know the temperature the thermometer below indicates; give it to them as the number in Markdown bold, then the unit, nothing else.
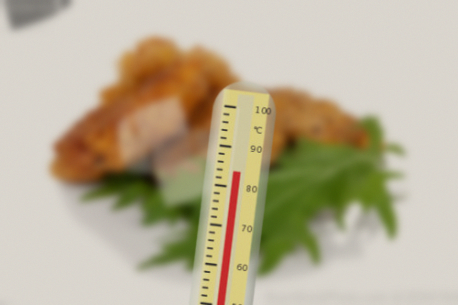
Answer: **84** °C
